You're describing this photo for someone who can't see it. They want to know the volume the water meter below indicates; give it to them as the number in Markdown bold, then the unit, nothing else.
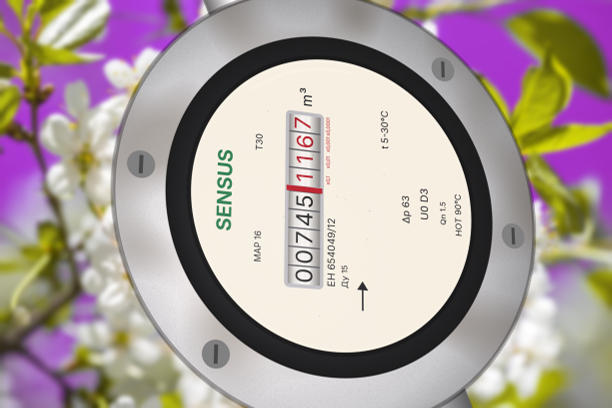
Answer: **745.1167** m³
